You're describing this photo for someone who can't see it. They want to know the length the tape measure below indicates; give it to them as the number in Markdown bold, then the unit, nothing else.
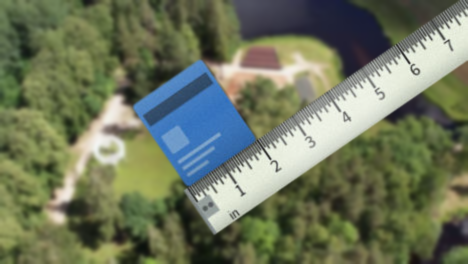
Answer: **2** in
